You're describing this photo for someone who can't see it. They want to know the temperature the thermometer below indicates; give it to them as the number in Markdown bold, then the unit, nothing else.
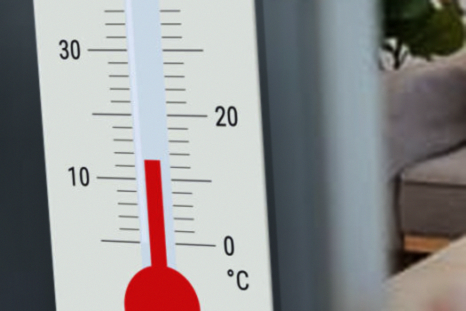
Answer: **13** °C
